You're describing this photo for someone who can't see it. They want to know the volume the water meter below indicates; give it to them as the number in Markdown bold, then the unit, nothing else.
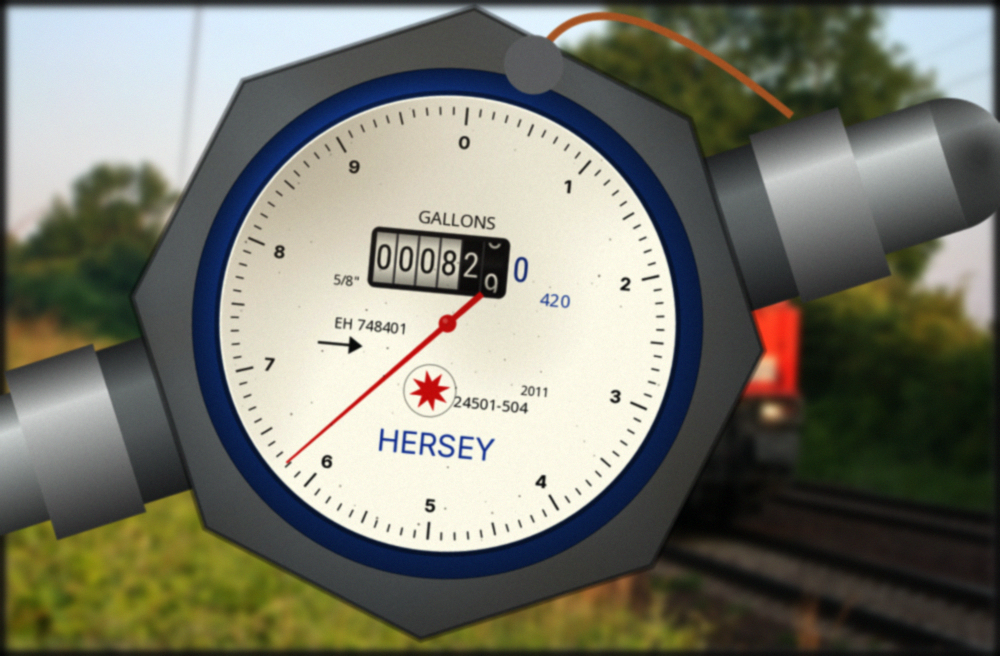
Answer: **8286.2** gal
